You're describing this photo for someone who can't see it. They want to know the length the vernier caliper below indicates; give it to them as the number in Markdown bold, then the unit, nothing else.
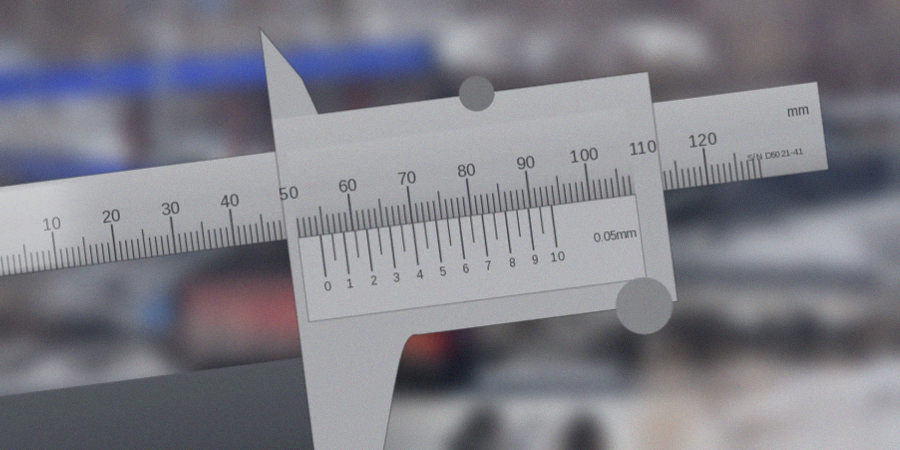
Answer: **54.5** mm
